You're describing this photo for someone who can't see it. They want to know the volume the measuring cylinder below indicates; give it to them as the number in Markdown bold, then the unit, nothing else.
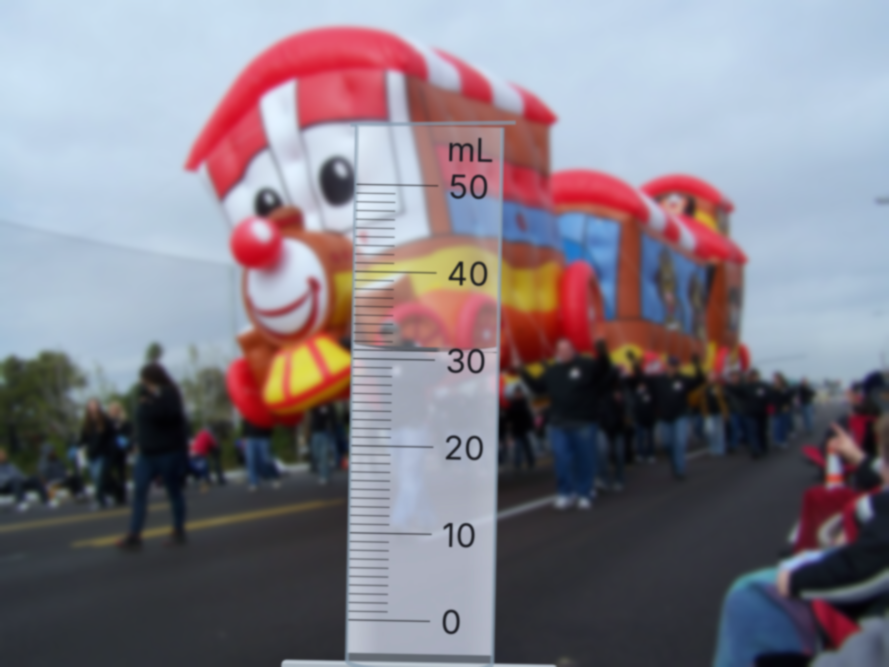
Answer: **31** mL
